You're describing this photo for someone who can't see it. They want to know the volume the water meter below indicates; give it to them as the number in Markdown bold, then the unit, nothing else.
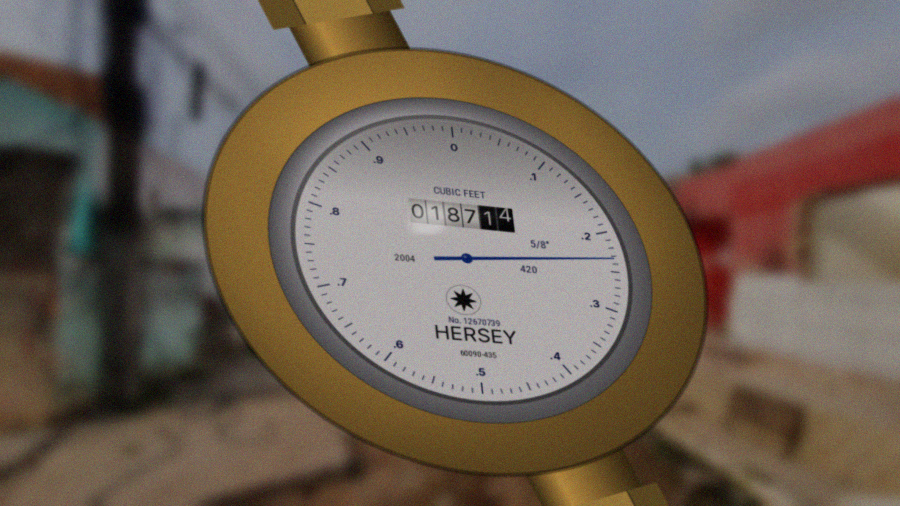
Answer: **18714.23** ft³
